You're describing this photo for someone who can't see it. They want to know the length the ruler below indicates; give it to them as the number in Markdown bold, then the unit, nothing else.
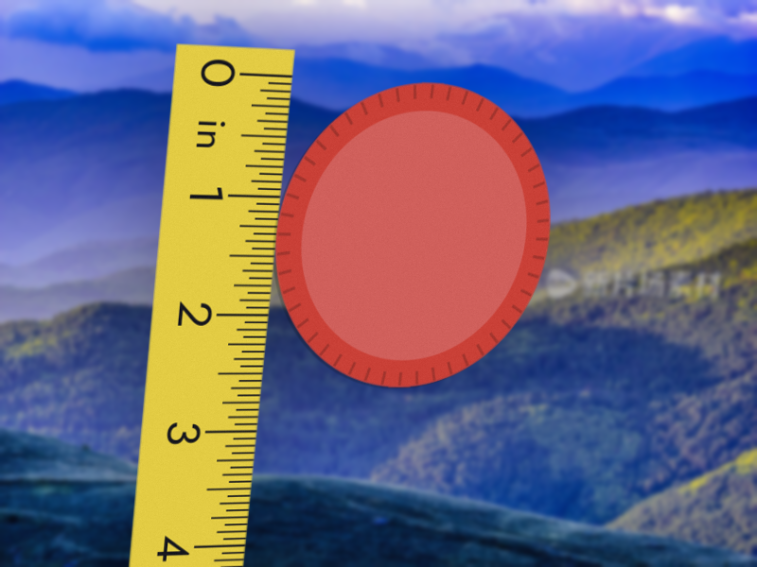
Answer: **2.625** in
